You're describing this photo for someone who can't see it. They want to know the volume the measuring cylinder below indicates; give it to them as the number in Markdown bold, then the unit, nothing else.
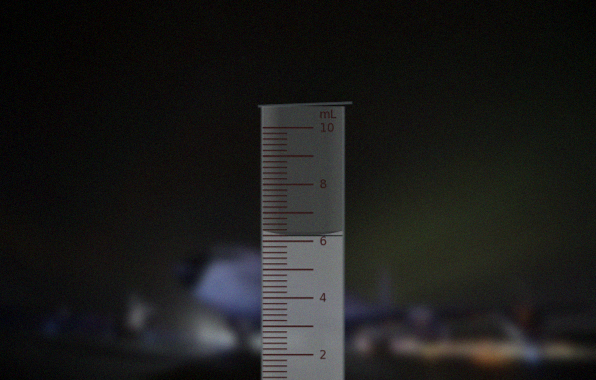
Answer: **6.2** mL
